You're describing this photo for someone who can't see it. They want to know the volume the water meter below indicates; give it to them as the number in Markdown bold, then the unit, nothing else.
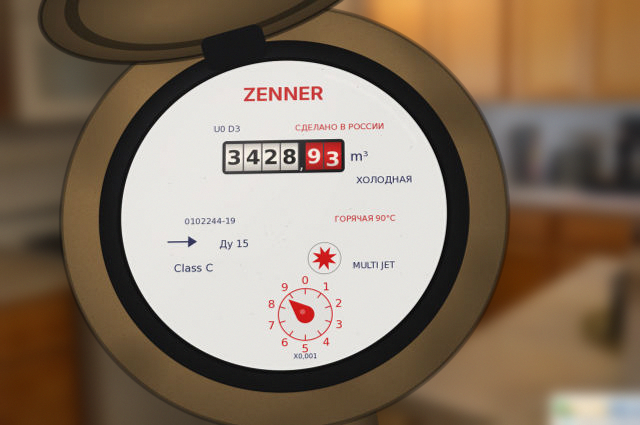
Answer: **3428.928** m³
